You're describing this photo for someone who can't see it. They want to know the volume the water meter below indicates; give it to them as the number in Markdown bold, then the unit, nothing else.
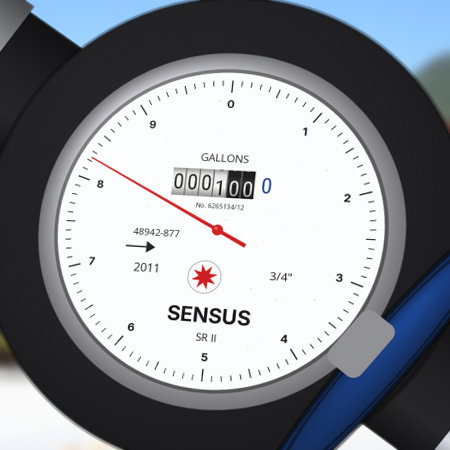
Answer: **998.2** gal
